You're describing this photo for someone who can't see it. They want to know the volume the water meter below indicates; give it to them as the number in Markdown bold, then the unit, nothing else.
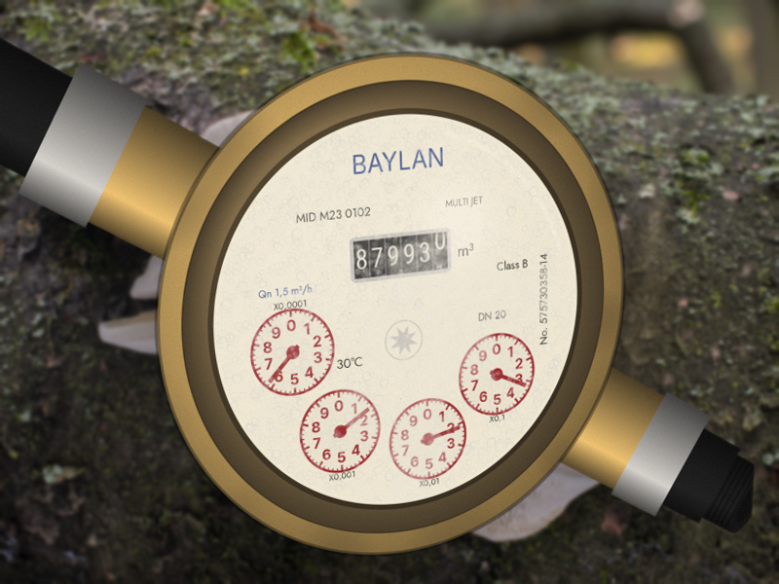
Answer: **879930.3216** m³
